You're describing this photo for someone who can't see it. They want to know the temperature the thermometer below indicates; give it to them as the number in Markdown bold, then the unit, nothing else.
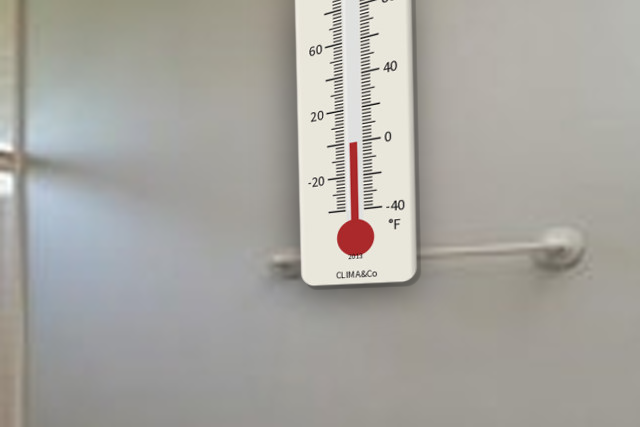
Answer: **0** °F
